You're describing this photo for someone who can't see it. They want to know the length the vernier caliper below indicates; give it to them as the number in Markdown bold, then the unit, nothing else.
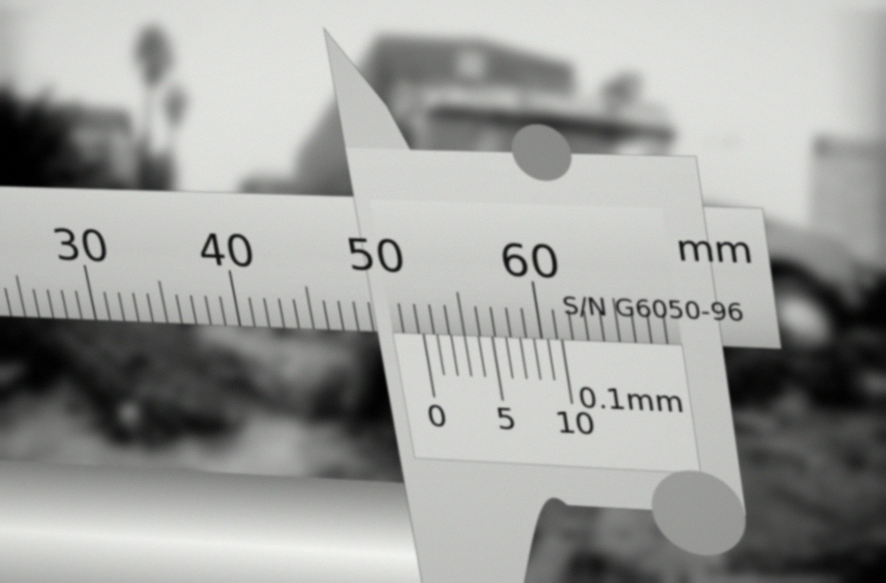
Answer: **52.3** mm
